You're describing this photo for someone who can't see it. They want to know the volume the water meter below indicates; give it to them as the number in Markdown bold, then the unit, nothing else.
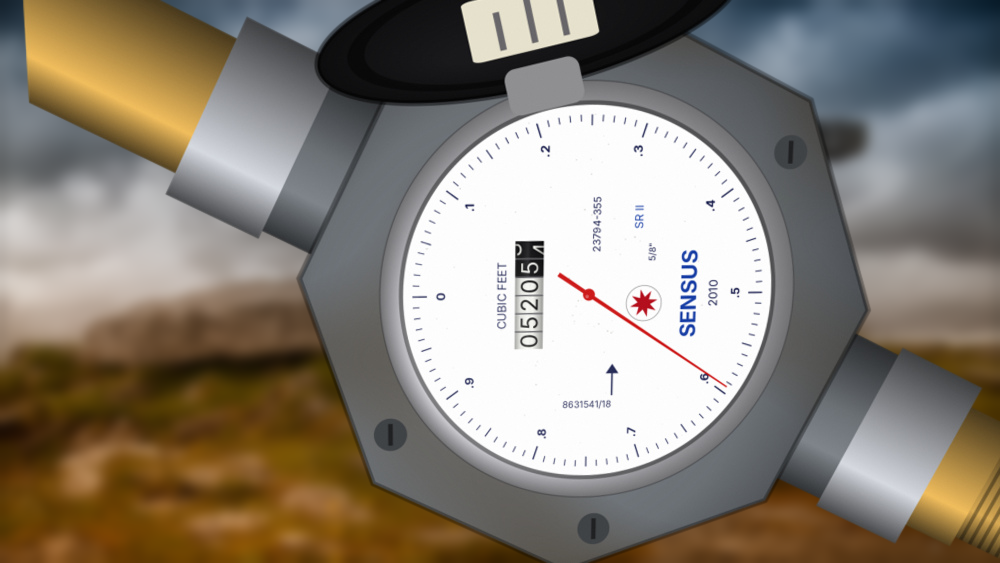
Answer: **52053.59** ft³
